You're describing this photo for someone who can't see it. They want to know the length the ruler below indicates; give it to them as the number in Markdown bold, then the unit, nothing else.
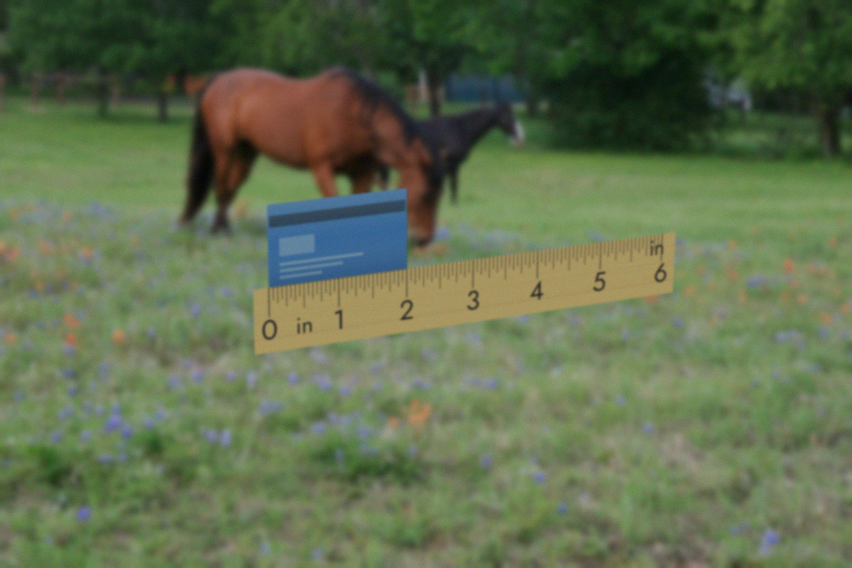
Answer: **2** in
